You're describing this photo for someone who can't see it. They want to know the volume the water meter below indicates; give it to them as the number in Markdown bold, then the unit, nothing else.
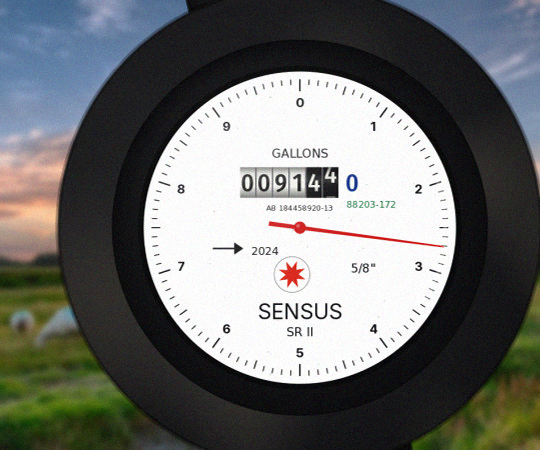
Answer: **91442.7** gal
